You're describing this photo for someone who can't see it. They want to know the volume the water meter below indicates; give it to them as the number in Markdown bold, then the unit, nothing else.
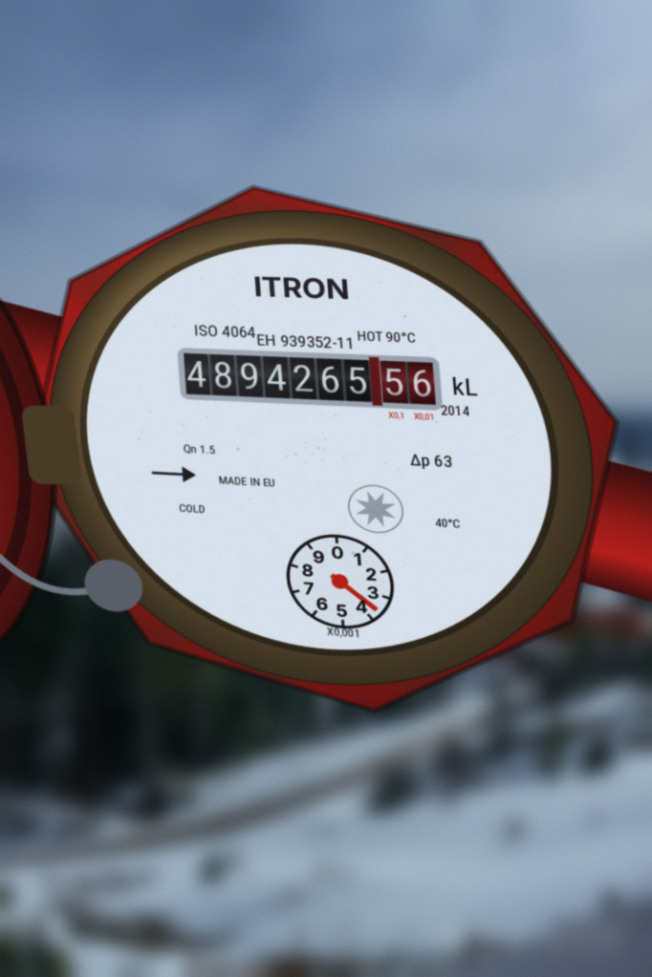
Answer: **4894265.563** kL
